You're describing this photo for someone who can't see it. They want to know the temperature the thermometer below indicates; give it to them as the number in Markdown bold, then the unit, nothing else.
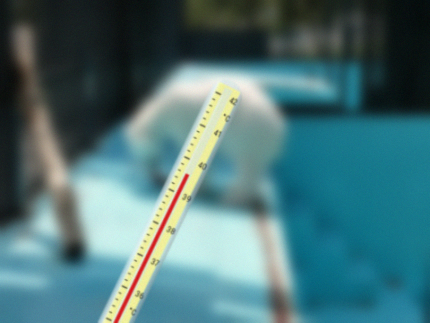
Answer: **39.6** °C
